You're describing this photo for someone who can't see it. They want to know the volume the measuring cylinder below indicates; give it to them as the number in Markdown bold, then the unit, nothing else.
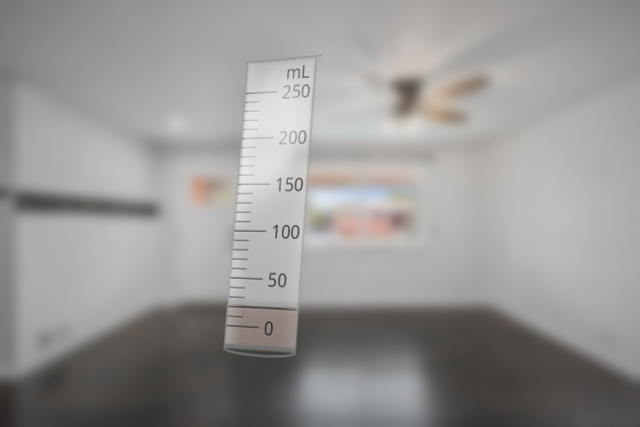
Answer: **20** mL
